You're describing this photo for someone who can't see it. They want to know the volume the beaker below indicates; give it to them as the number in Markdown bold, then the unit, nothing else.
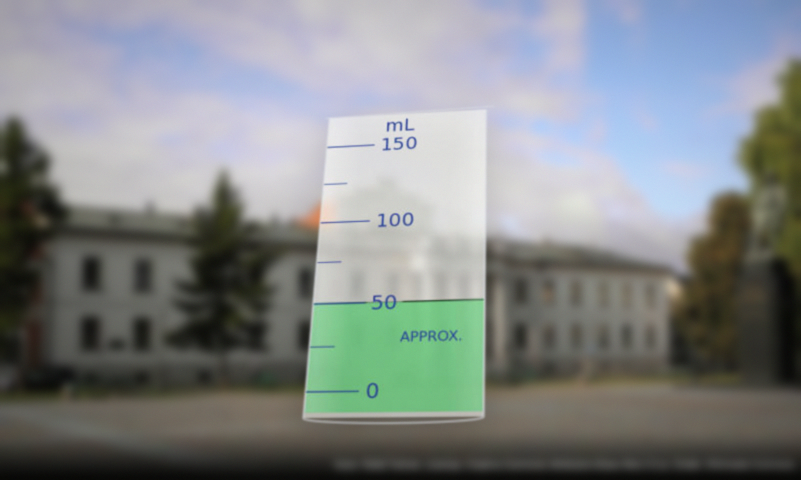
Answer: **50** mL
